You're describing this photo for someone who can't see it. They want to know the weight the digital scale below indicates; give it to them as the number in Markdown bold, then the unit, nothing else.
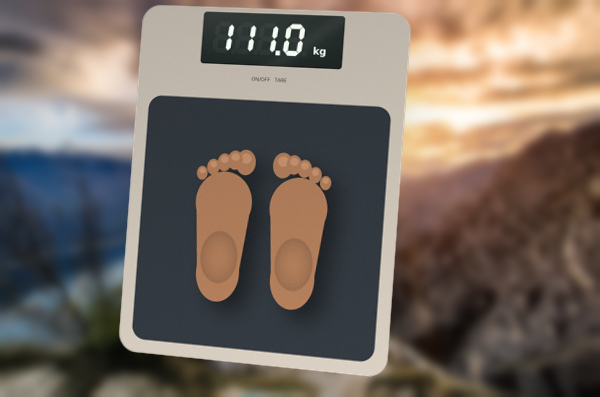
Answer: **111.0** kg
